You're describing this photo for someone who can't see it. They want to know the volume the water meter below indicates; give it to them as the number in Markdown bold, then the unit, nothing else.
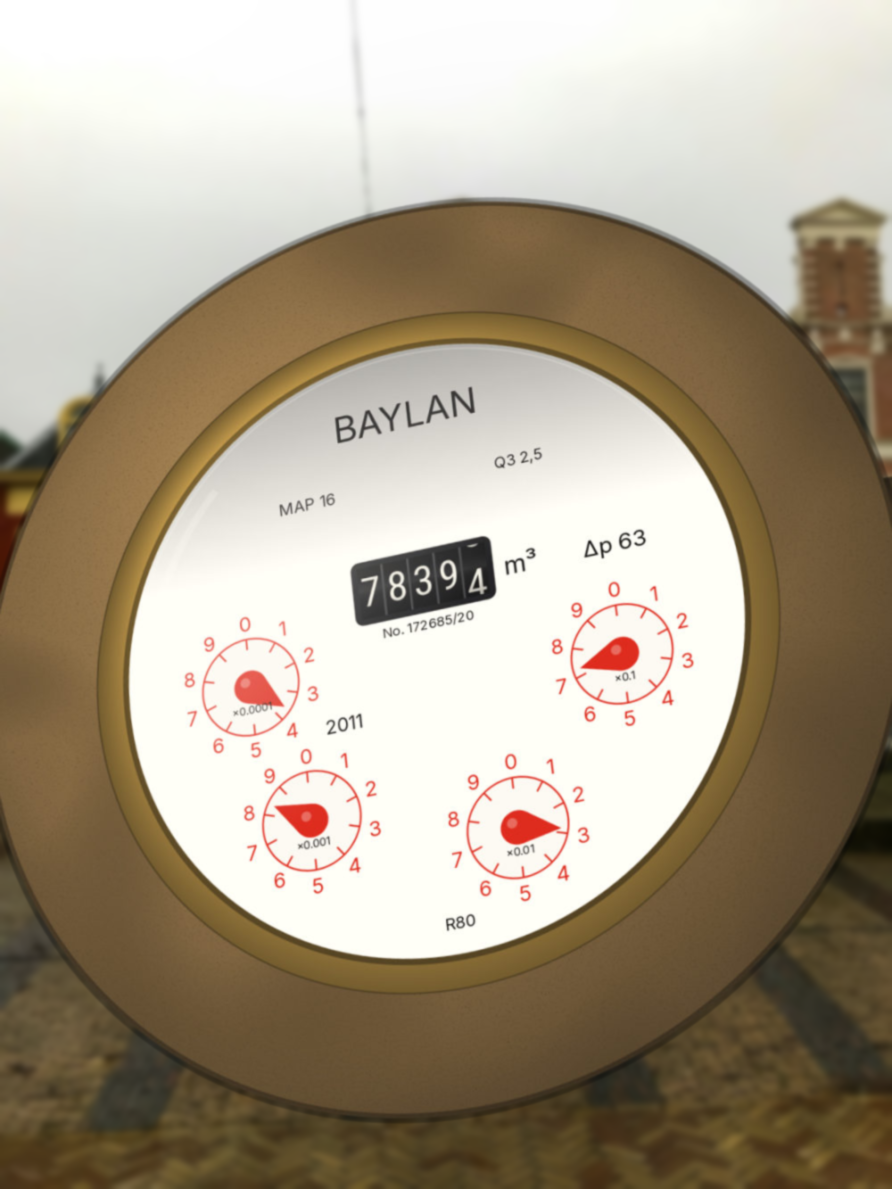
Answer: **78393.7283** m³
